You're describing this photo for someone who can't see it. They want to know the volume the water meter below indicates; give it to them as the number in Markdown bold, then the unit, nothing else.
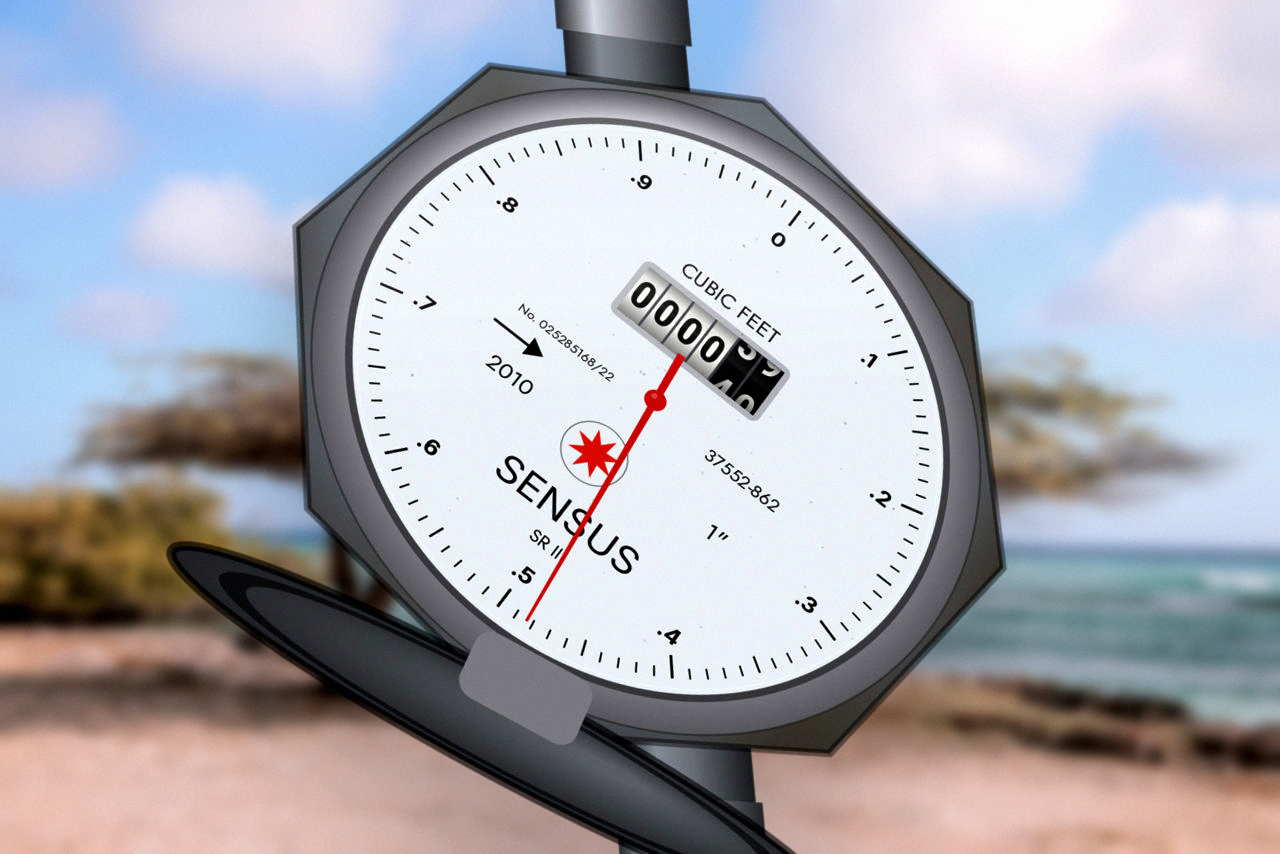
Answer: **39.48** ft³
